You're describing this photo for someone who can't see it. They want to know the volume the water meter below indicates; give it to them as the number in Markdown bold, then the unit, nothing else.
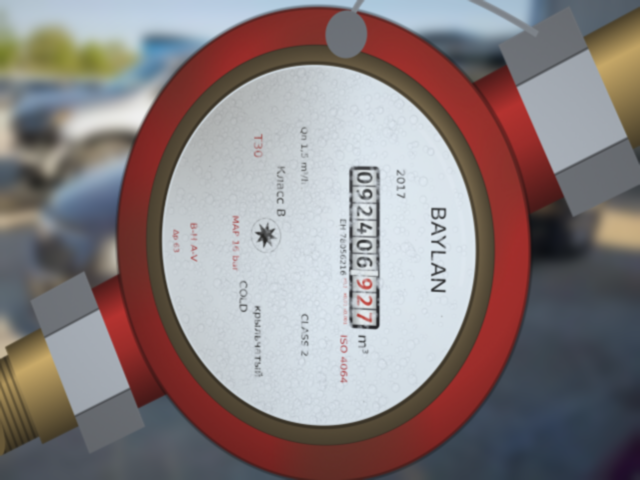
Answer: **92406.927** m³
